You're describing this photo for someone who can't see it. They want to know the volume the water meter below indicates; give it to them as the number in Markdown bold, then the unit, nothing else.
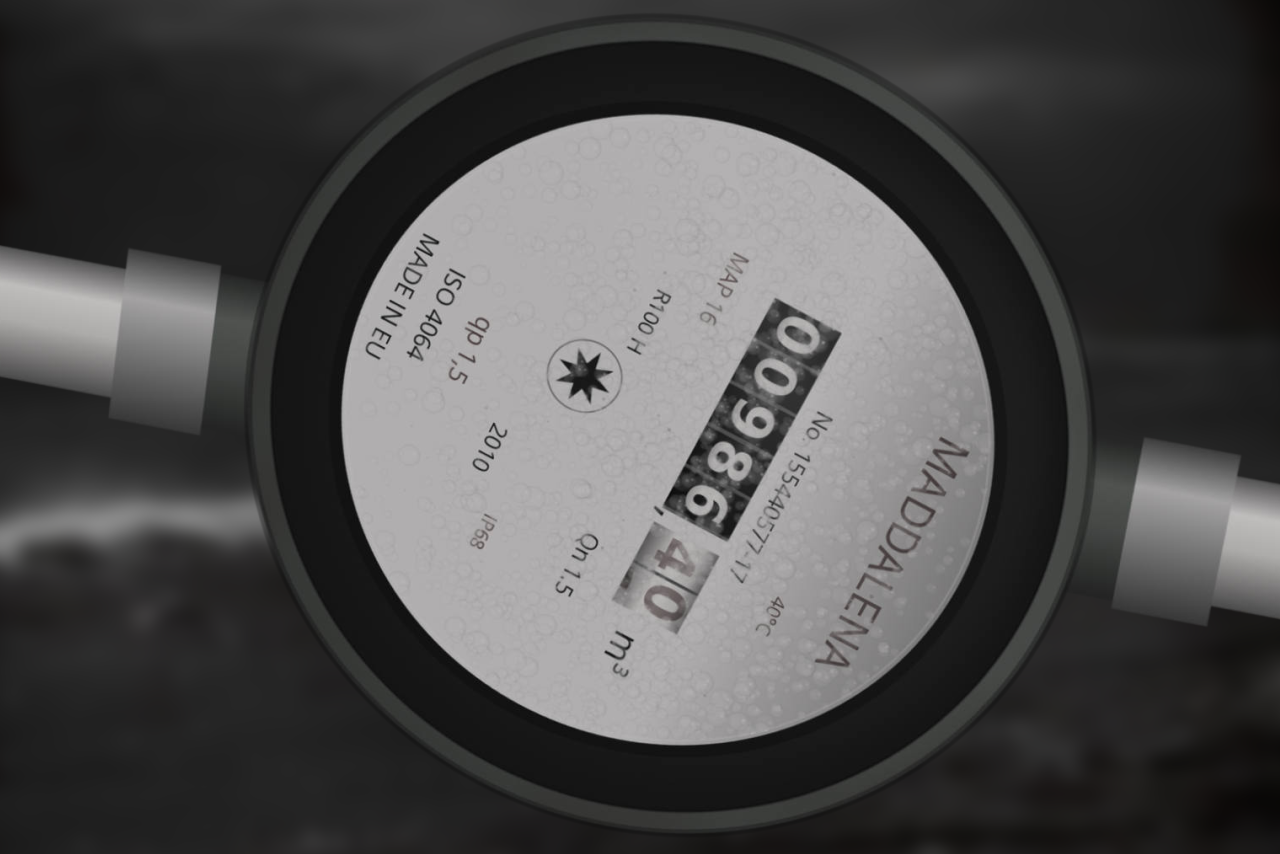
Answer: **986.40** m³
